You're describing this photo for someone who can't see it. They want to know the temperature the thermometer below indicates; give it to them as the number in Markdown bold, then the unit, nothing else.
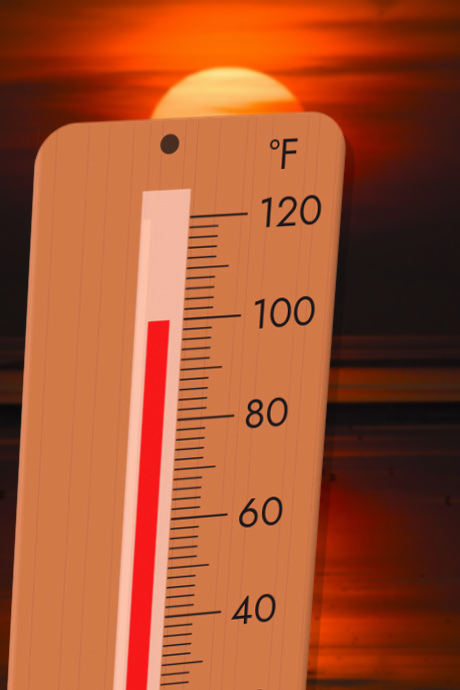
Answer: **100** °F
